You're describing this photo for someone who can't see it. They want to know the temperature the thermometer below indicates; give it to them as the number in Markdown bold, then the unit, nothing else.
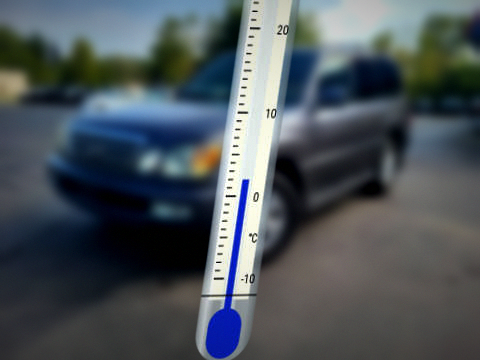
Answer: **2** °C
